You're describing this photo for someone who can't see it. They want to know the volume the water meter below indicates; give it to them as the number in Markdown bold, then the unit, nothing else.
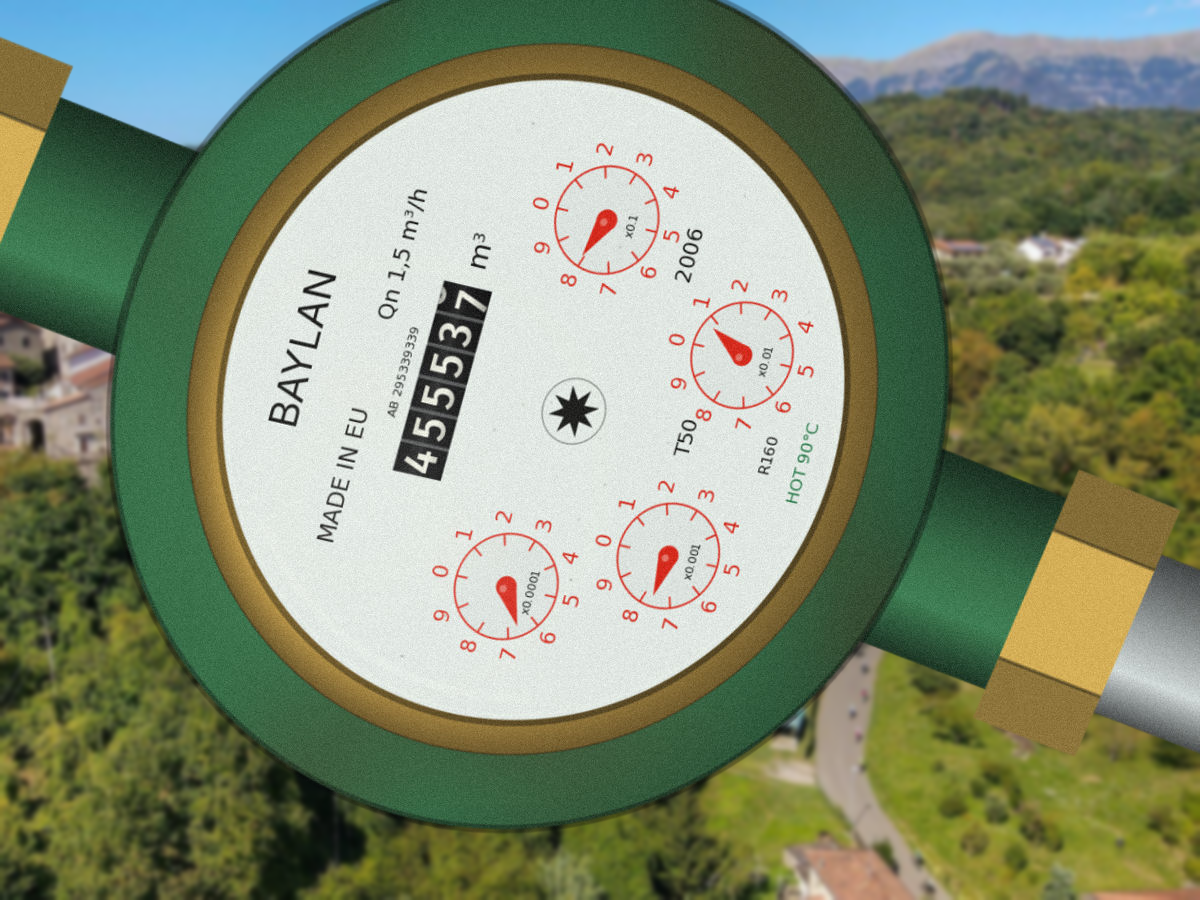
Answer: **455536.8076** m³
